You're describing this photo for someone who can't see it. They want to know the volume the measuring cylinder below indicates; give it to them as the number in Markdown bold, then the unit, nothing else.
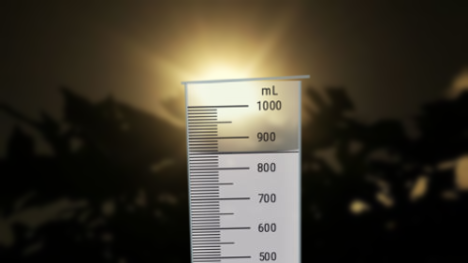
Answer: **850** mL
